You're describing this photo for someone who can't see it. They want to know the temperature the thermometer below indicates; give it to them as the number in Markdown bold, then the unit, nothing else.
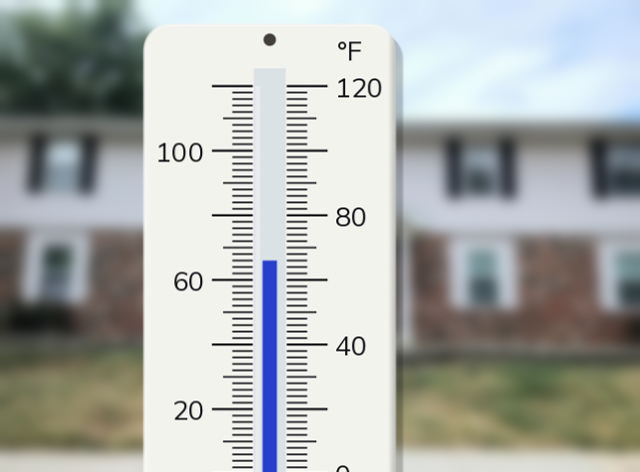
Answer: **66** °F
